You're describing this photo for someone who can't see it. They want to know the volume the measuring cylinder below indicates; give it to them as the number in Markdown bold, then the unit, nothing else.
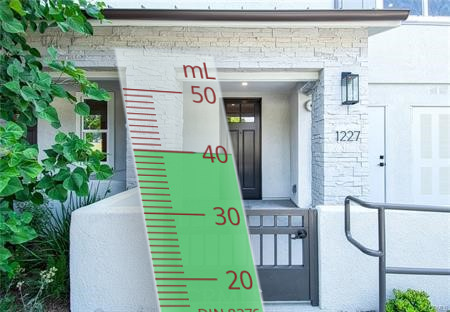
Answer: **40** mL
